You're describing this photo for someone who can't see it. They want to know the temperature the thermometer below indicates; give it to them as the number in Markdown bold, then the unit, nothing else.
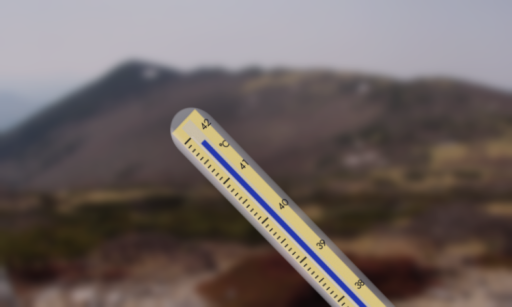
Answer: **41.8** °C
